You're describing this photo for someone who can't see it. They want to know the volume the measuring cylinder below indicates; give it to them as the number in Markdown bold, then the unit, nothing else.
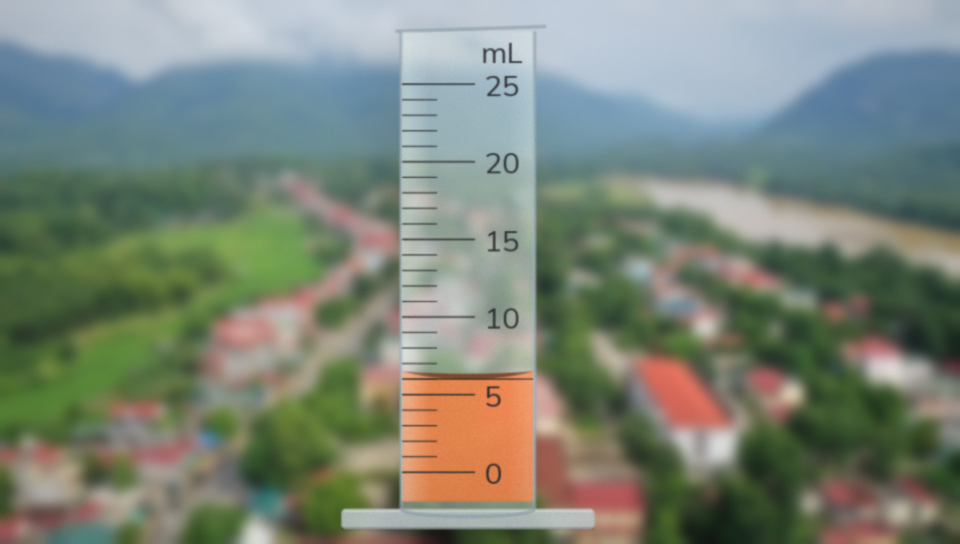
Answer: **6** mL
